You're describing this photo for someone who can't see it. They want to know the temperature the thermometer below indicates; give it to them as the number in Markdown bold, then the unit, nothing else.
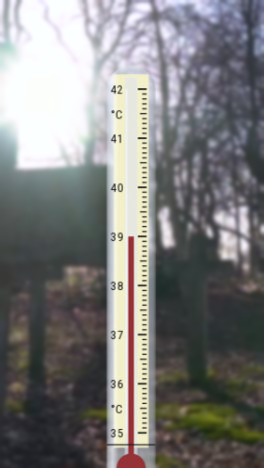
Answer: **39** °C
